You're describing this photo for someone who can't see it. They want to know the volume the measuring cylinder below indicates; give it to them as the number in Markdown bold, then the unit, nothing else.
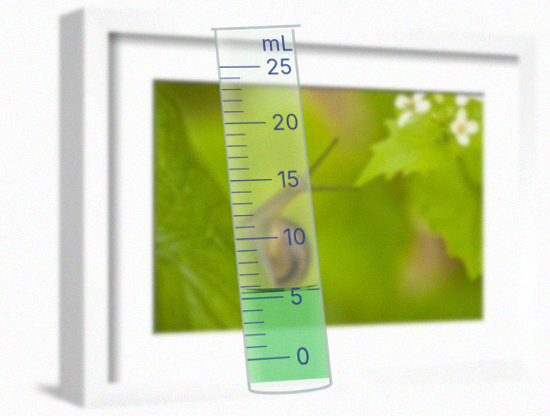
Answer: **5.5** mL
